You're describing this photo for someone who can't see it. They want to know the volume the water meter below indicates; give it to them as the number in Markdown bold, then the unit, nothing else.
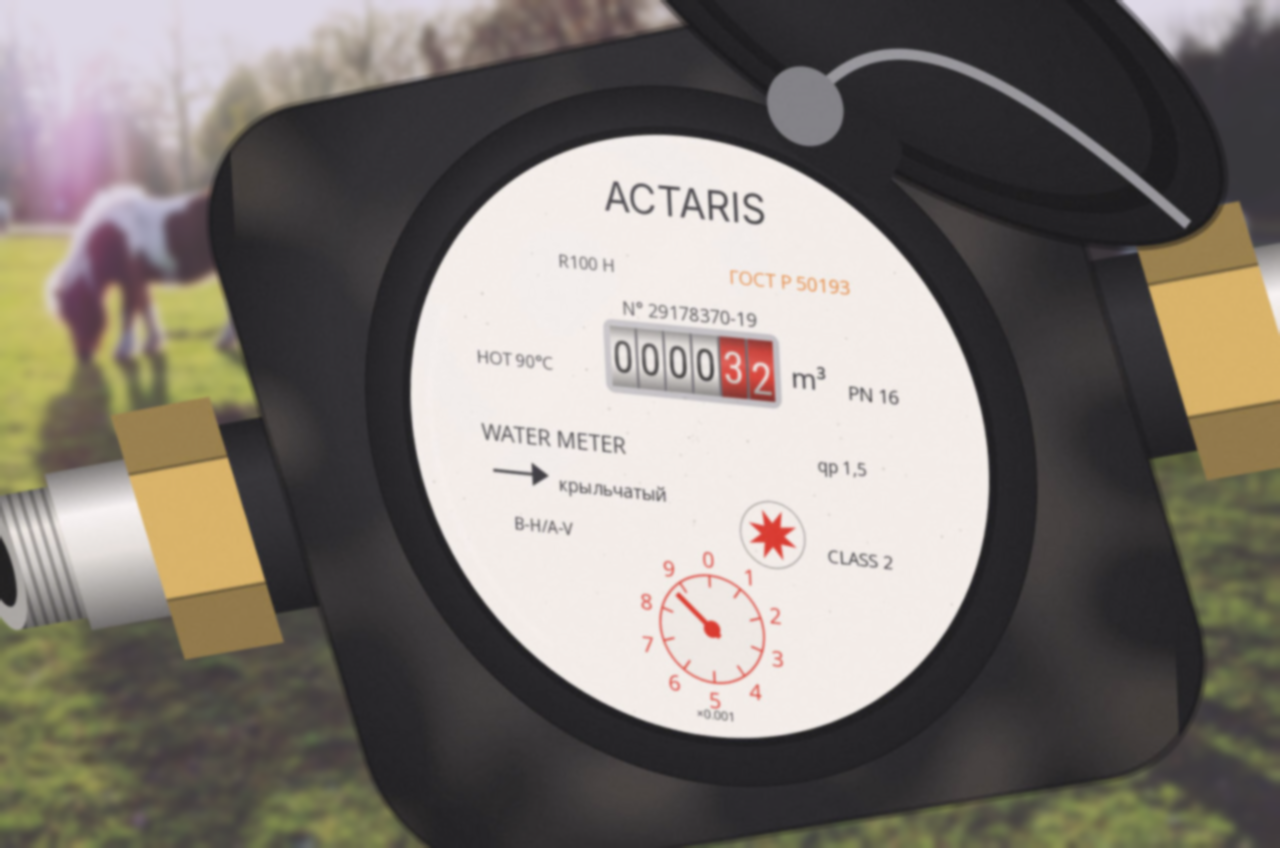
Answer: **0.318** m³
